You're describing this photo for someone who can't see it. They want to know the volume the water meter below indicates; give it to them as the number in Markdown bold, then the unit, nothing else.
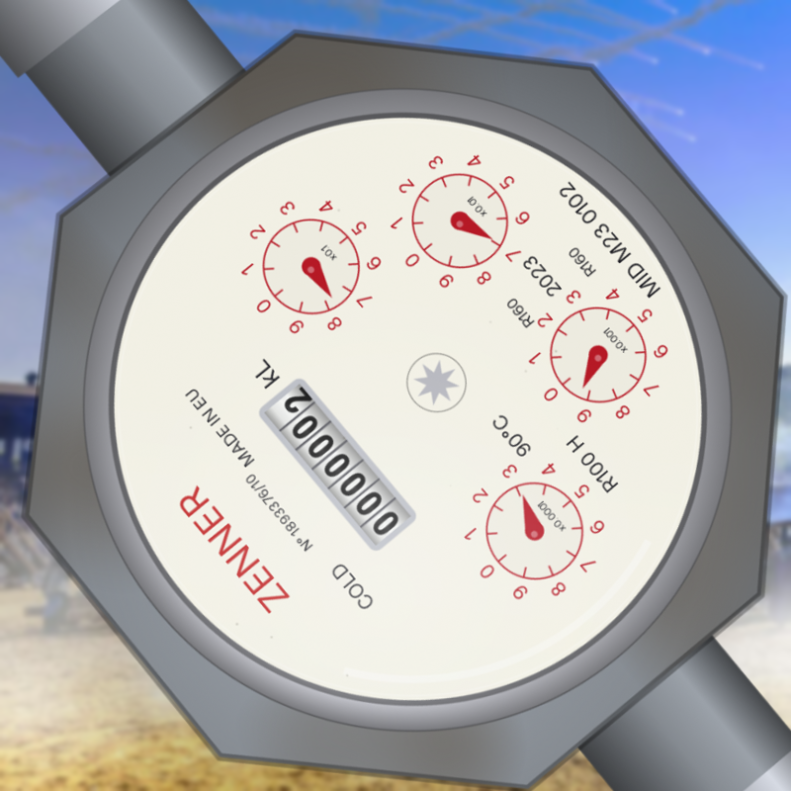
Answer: **1.7693** kL
